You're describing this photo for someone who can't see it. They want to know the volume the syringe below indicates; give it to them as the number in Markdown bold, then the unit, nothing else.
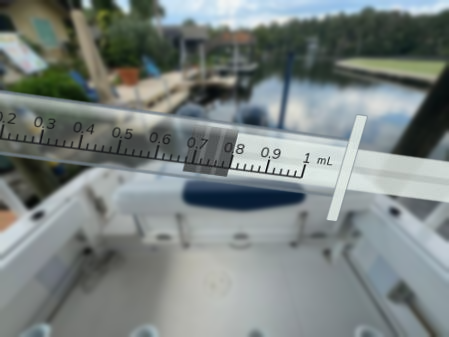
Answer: **0.68** mL
